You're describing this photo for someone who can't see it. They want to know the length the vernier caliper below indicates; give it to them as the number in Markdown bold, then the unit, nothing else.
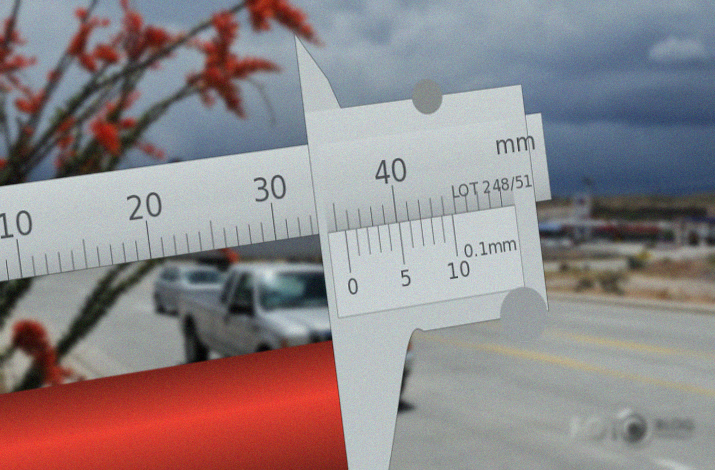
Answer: **35.7** mm
